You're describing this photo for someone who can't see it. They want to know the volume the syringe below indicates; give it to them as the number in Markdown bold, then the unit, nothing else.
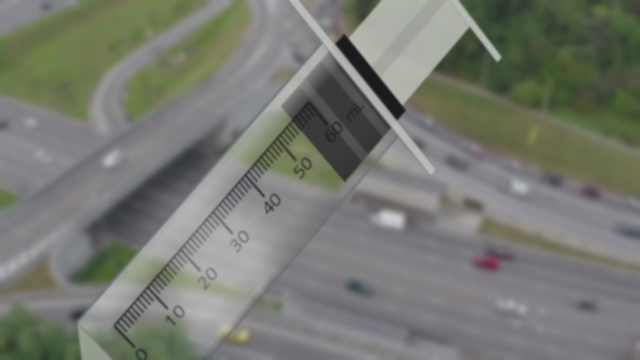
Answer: **55** mL
